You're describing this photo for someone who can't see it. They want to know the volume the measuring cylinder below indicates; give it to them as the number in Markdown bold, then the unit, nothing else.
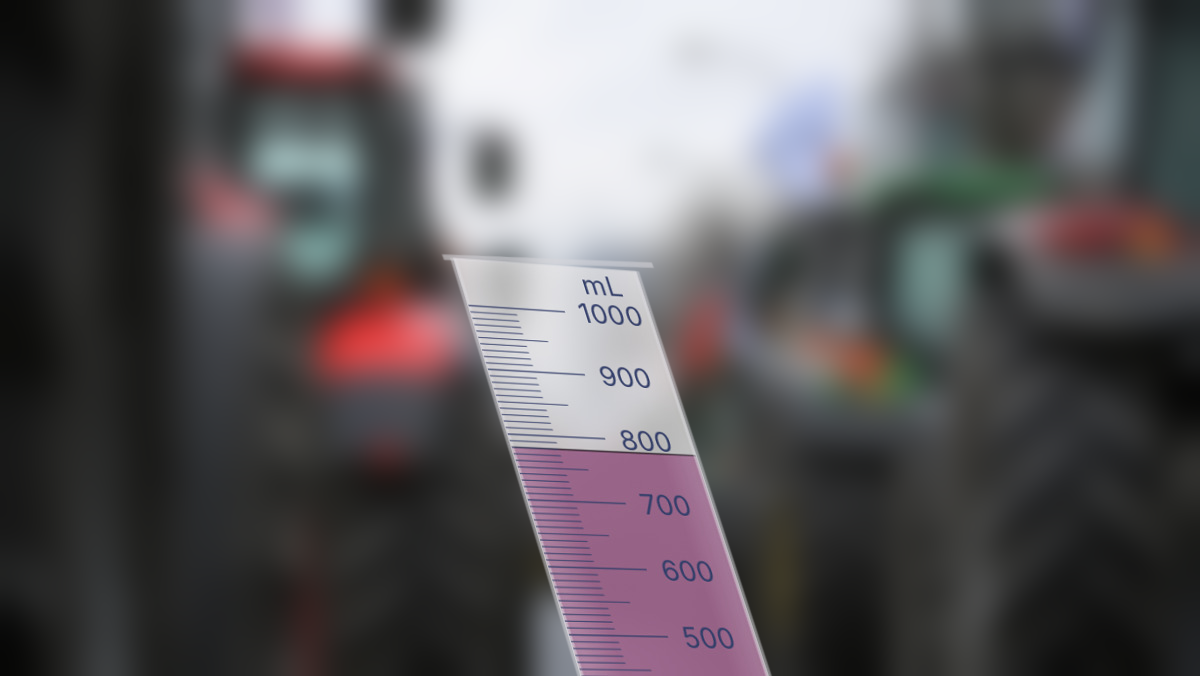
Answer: **780** mL
